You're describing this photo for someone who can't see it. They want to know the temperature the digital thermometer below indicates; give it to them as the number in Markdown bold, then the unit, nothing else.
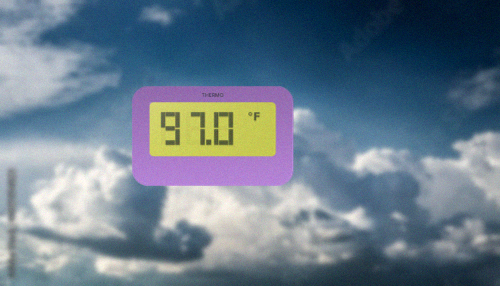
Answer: **97.0** °F
